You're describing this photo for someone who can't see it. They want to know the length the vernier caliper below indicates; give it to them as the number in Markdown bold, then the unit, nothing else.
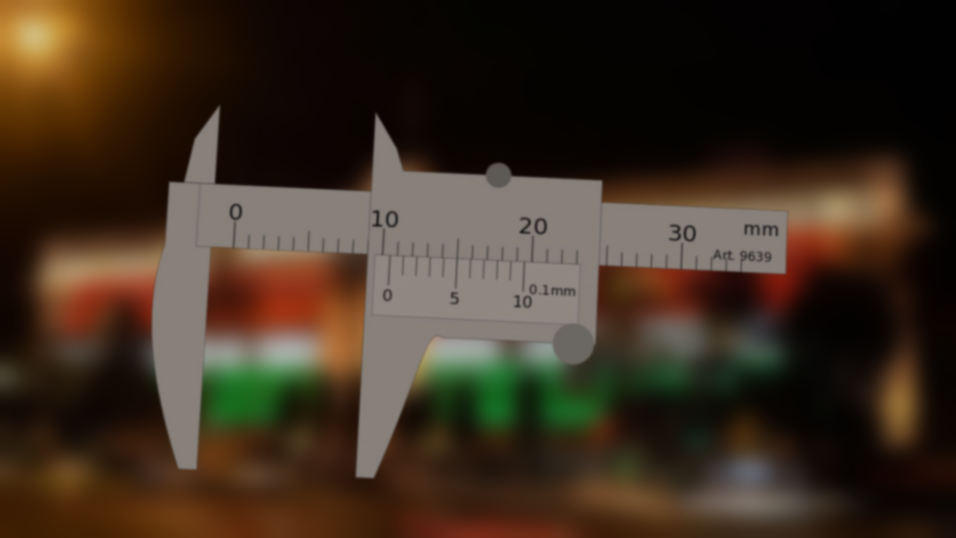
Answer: **10.5** mm
